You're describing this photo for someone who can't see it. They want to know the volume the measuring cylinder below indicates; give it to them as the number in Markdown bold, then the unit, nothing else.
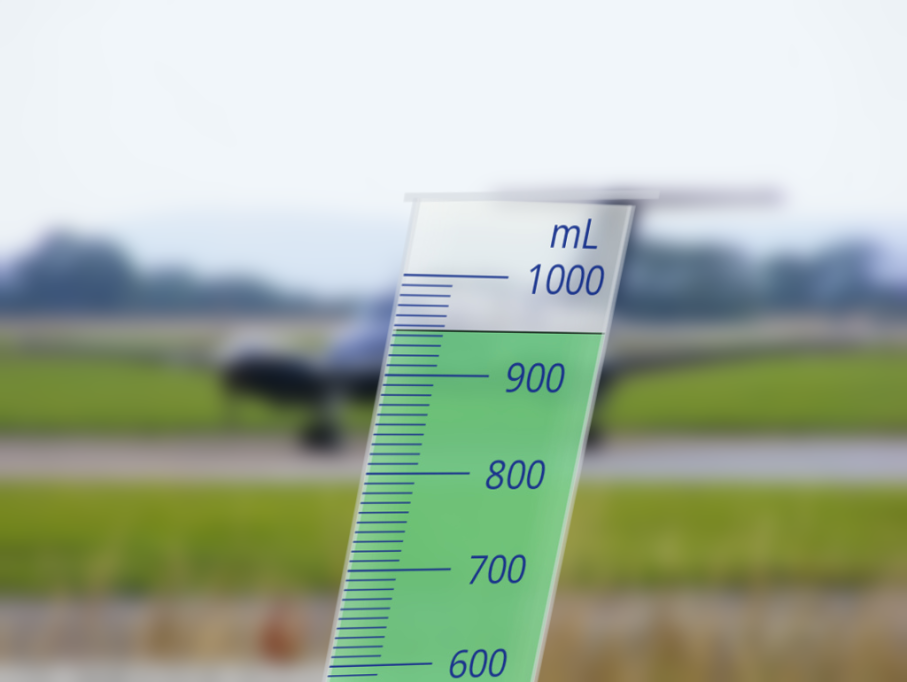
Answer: **945** mL
